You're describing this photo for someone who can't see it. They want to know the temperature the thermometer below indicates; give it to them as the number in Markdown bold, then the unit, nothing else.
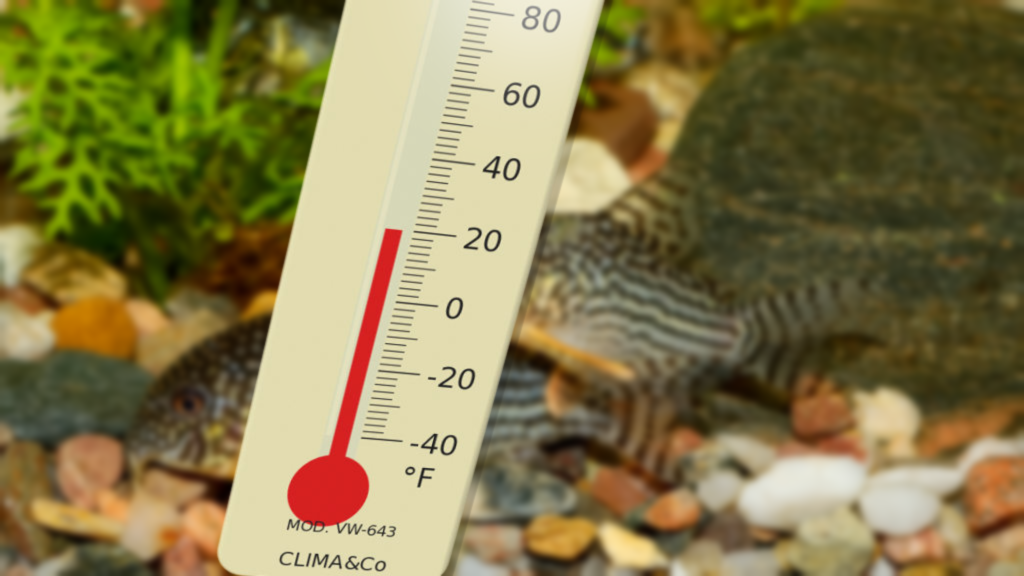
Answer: **20** °F
